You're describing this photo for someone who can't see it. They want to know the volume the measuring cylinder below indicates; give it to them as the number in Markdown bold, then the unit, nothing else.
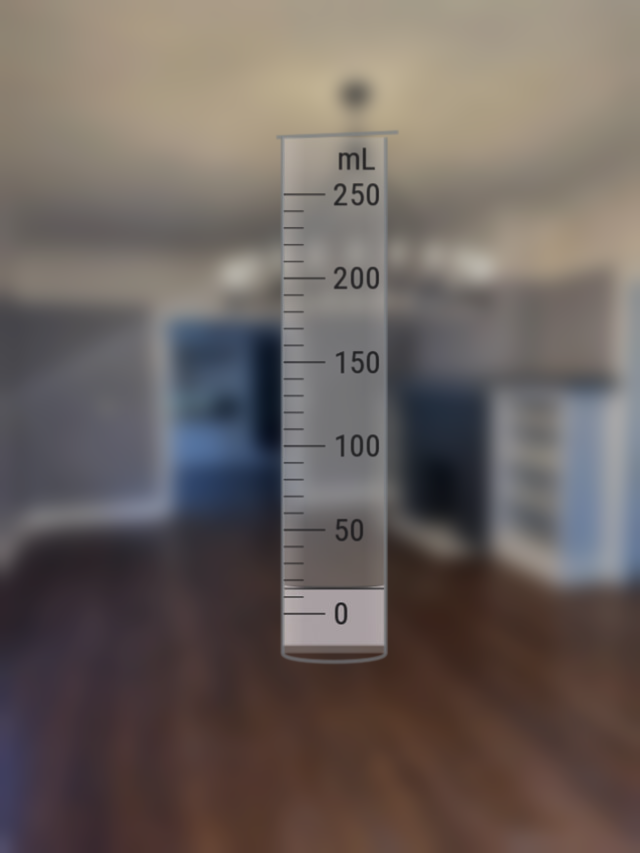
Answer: **15** mL
